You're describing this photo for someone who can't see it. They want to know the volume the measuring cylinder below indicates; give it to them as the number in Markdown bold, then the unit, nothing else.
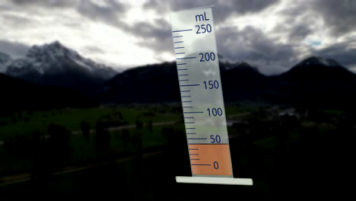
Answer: **40** mL
